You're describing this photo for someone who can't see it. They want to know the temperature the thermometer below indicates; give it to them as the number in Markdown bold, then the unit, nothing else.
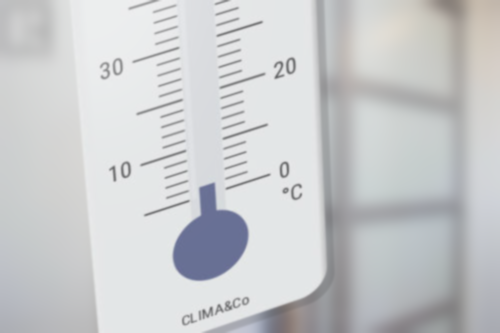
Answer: **2** °C
